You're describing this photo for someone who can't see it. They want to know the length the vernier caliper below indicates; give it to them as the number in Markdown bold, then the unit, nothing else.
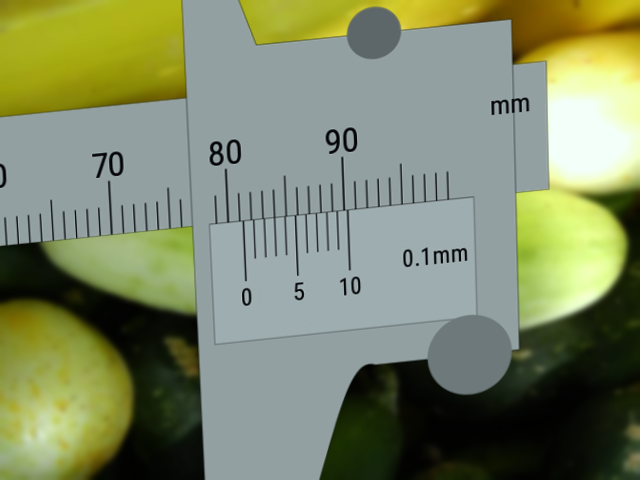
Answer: **81.3** mm
